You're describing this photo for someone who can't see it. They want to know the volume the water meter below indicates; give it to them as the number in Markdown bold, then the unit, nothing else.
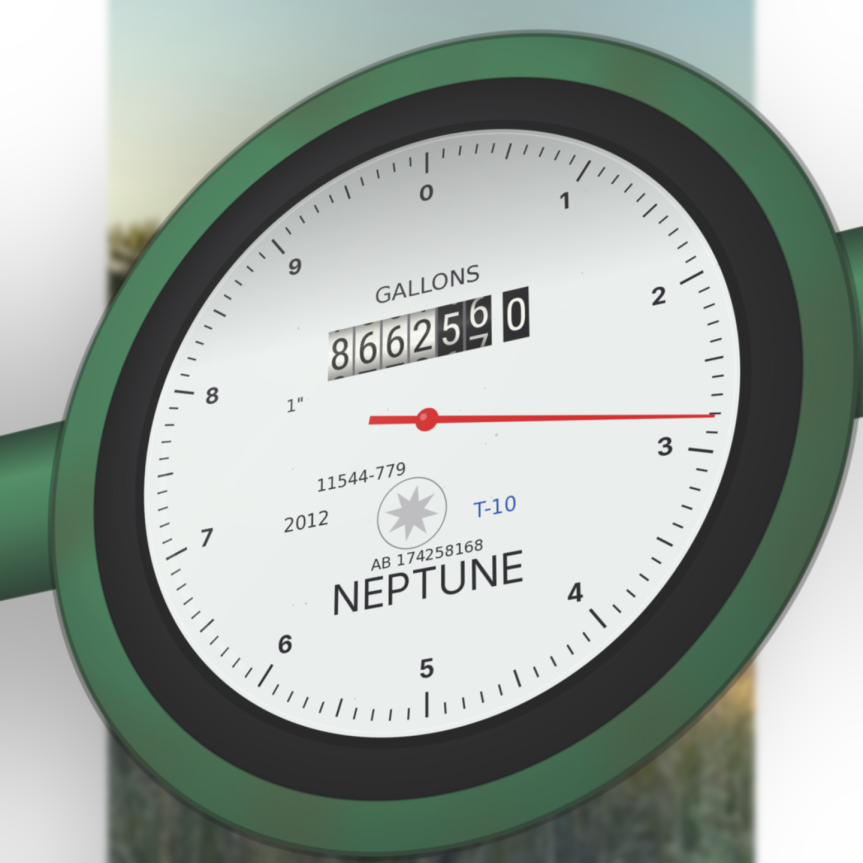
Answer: **8662562.8** gal
